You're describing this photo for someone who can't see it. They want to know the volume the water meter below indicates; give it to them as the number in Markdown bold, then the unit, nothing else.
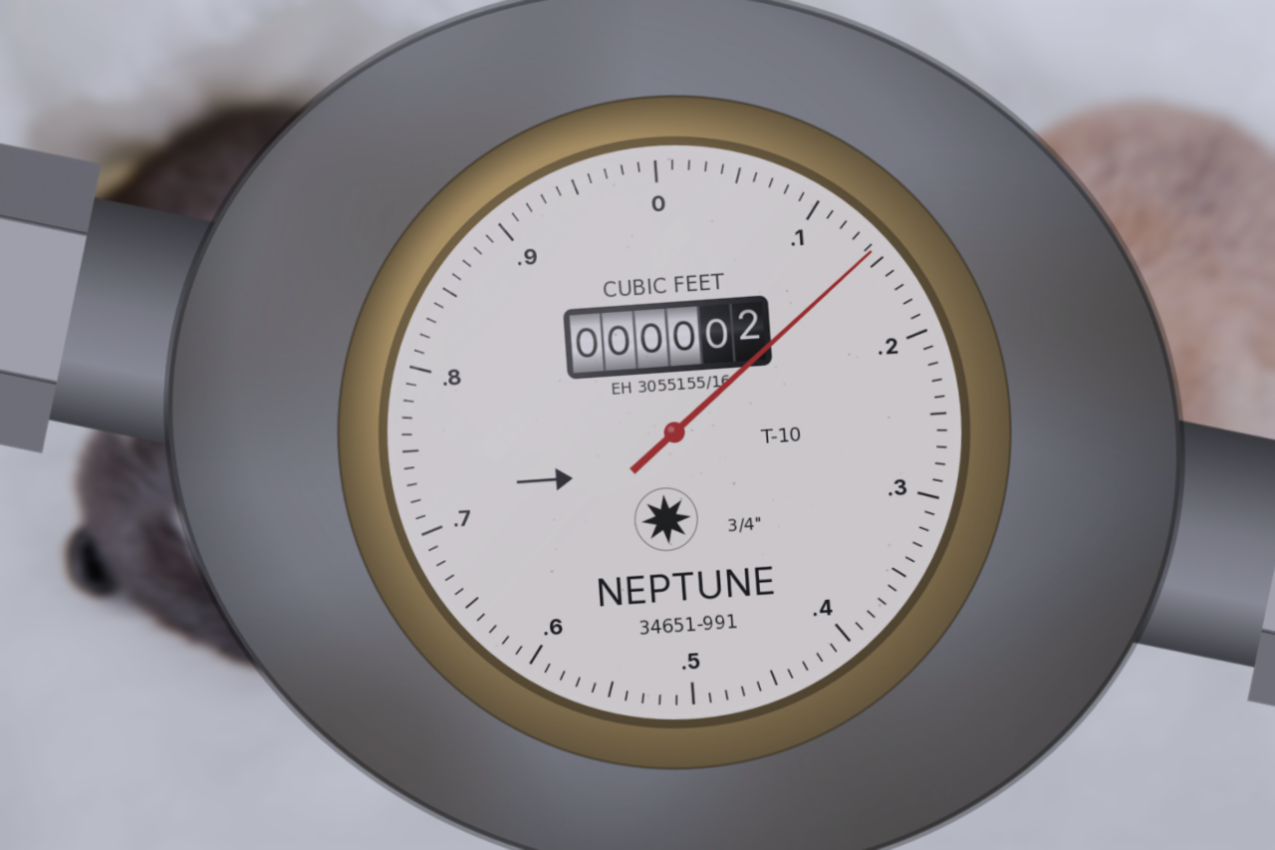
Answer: **2.14** ft³
